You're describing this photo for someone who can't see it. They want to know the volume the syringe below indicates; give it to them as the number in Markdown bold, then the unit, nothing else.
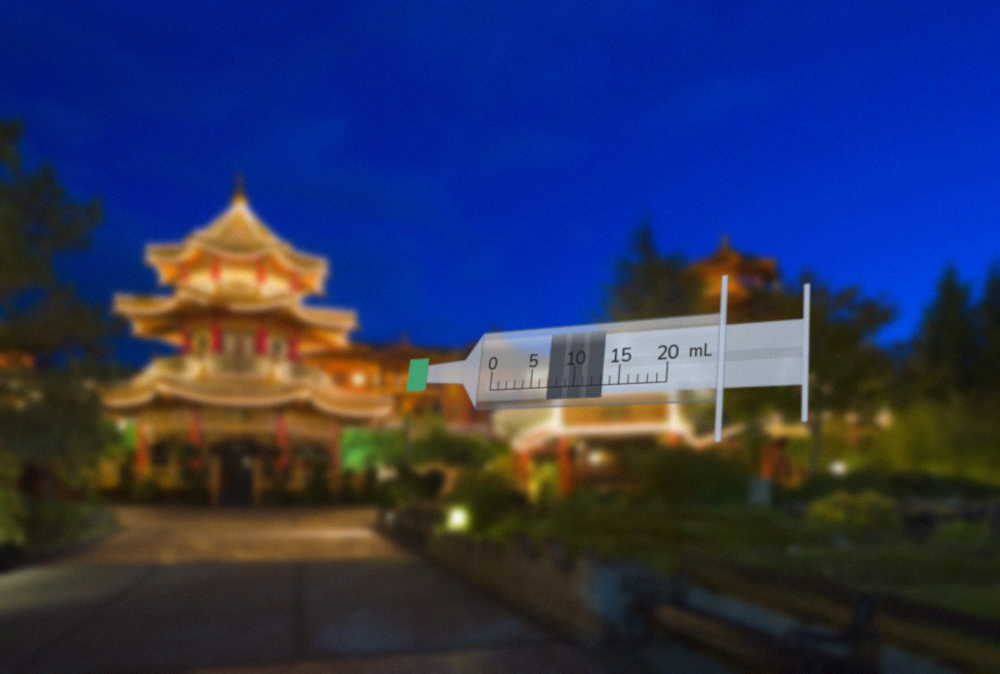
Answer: **7** mL
